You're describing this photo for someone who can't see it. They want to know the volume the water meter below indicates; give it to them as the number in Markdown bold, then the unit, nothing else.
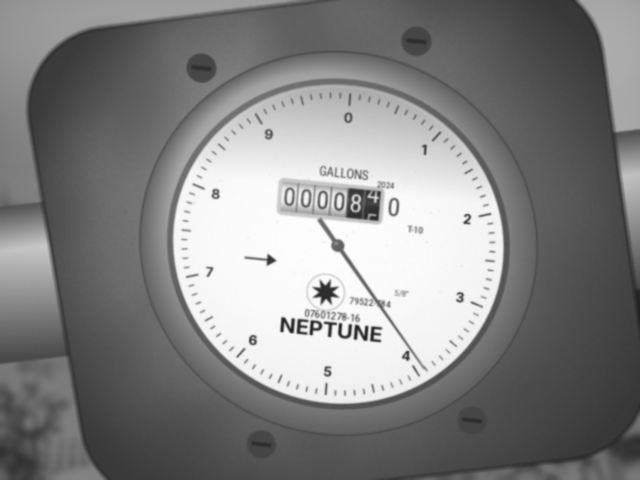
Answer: **843.9** gal
